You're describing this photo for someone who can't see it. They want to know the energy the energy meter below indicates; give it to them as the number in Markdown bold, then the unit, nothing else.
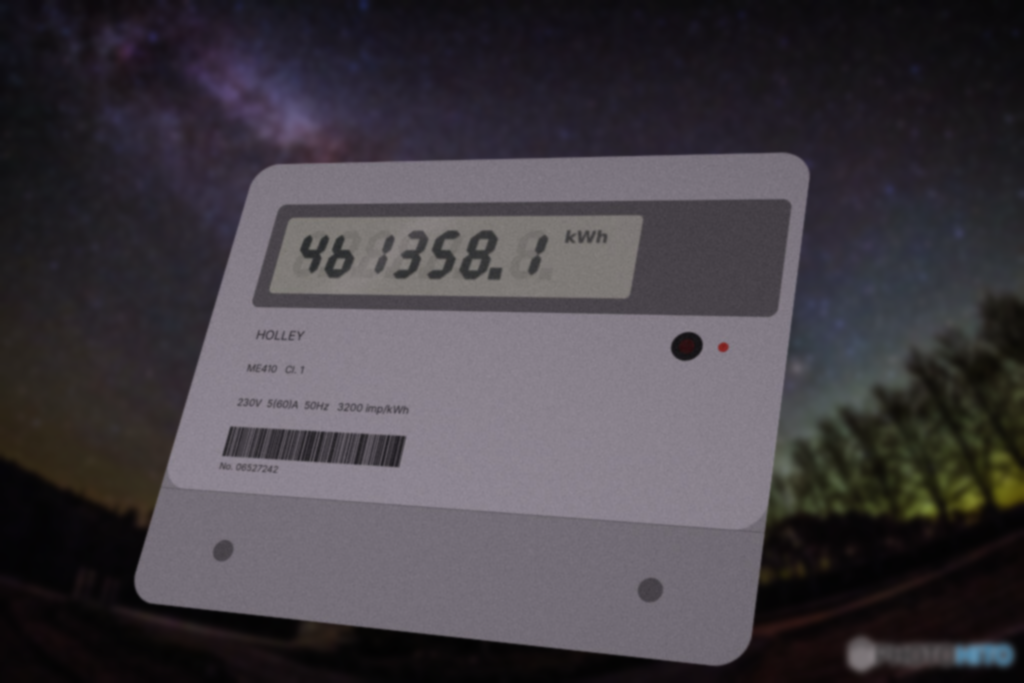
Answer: **461358.1** kWh
